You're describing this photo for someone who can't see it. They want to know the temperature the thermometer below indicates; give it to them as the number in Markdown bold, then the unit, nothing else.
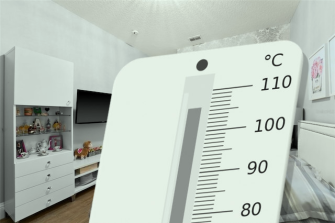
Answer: **106** °C
